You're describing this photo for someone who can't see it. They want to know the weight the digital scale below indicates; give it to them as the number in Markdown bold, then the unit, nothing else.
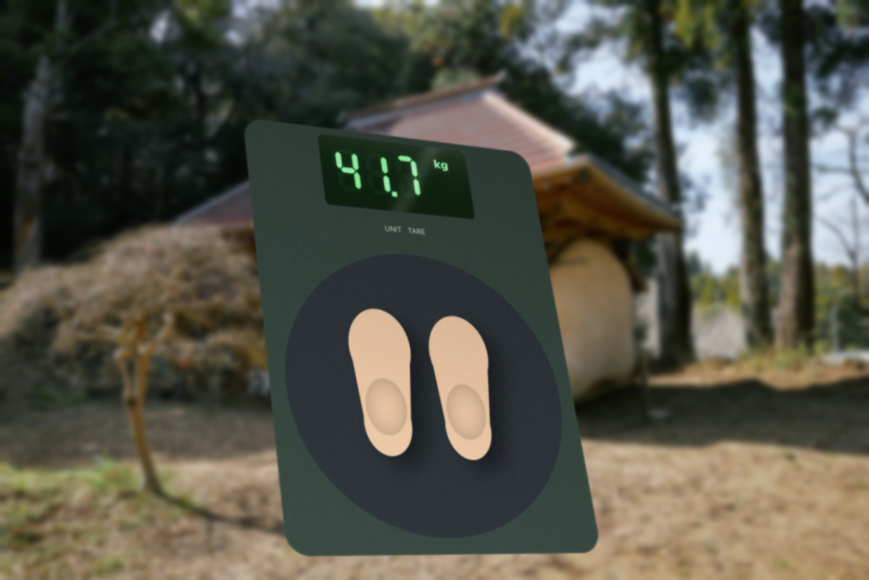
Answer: **41.7** kg
